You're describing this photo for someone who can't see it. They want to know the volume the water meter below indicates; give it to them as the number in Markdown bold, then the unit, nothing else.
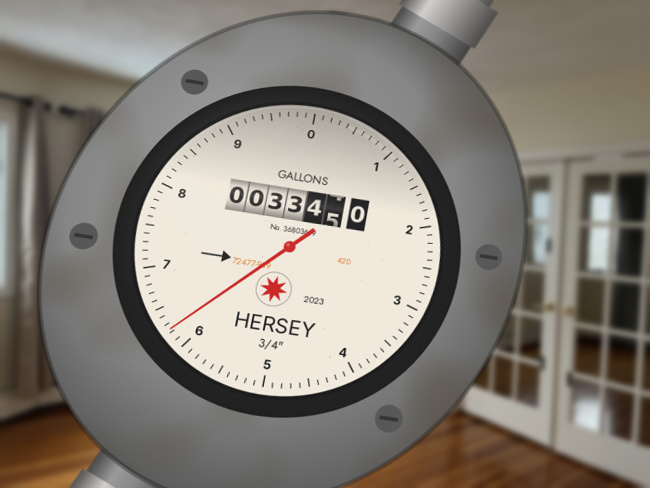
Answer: **33446.2** gal
